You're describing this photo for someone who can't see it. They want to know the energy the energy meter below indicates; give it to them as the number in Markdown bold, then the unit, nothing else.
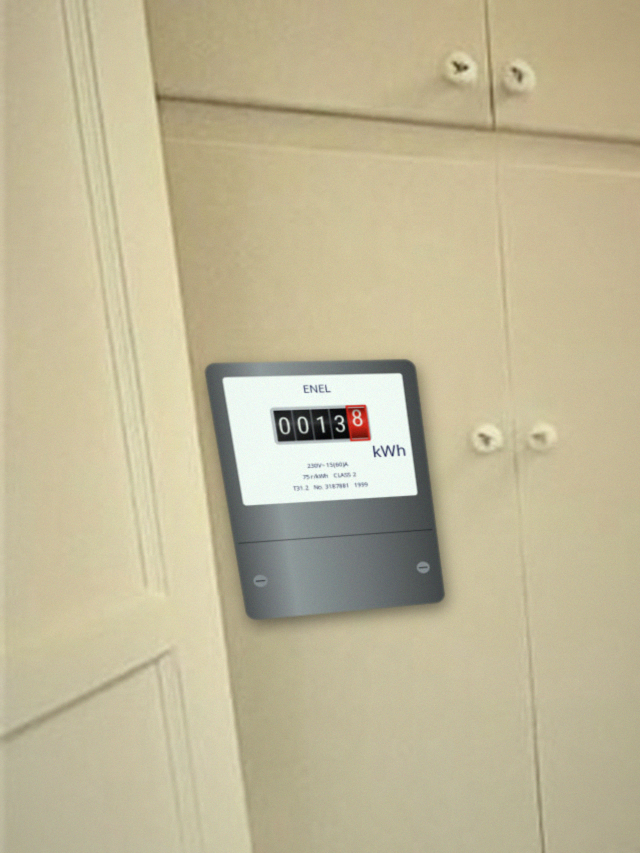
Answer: **13.8** kWh
